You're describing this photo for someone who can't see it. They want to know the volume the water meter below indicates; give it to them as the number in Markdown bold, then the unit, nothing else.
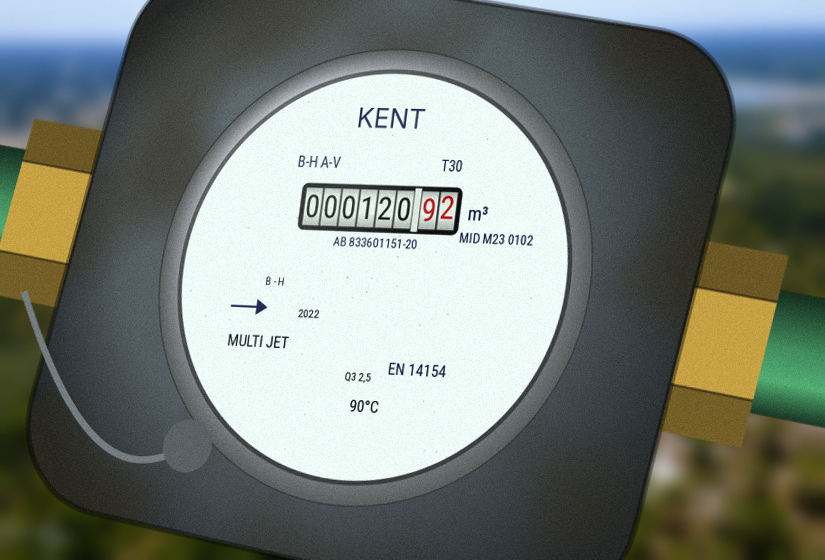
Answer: **120.92** m³
